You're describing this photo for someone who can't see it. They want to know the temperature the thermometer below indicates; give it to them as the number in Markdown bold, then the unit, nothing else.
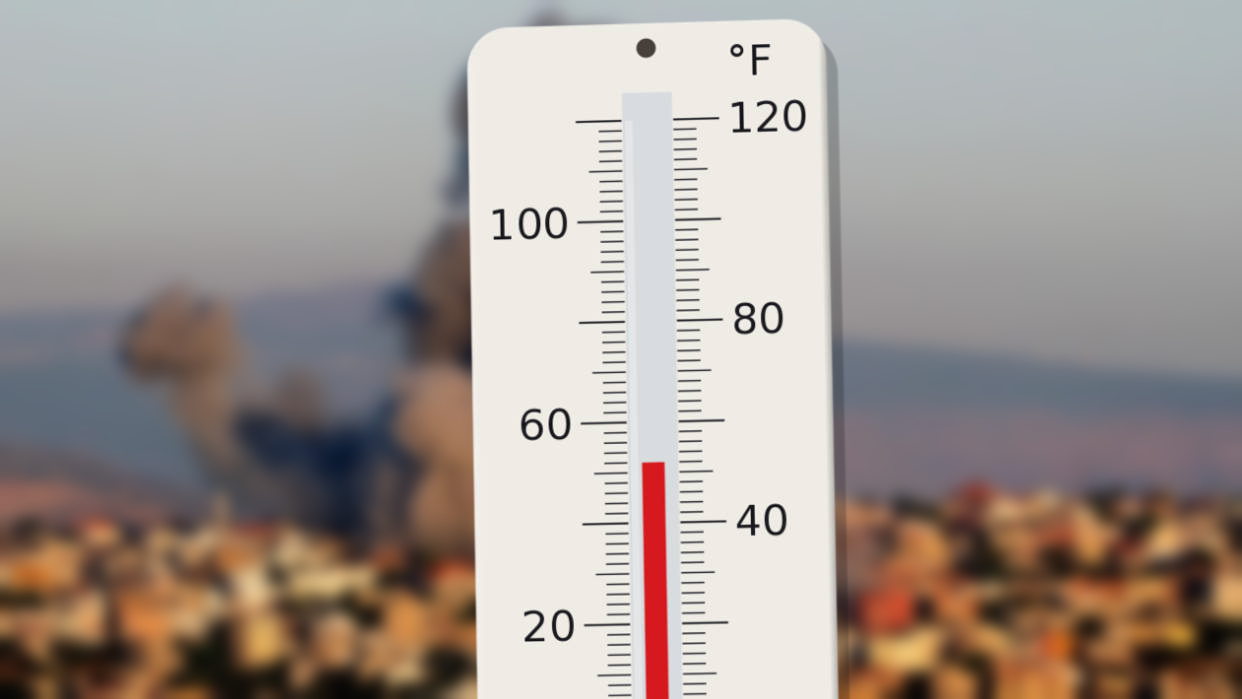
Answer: **52** °F
